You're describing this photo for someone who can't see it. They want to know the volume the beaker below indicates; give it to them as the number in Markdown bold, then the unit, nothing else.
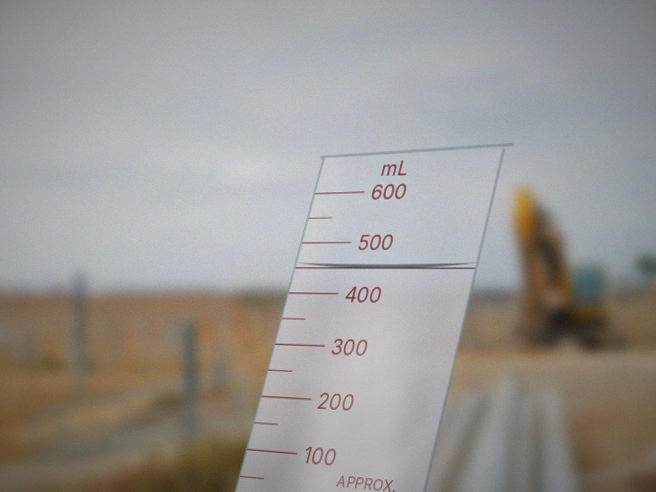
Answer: **450** mL
